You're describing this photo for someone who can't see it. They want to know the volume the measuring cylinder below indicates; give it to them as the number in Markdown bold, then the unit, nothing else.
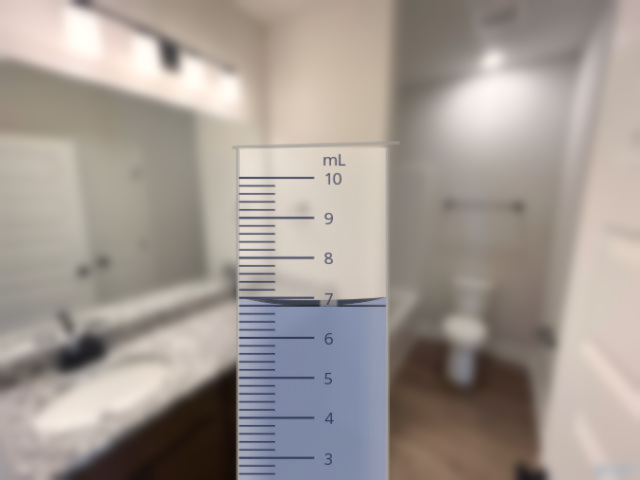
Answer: **6.8** mL
